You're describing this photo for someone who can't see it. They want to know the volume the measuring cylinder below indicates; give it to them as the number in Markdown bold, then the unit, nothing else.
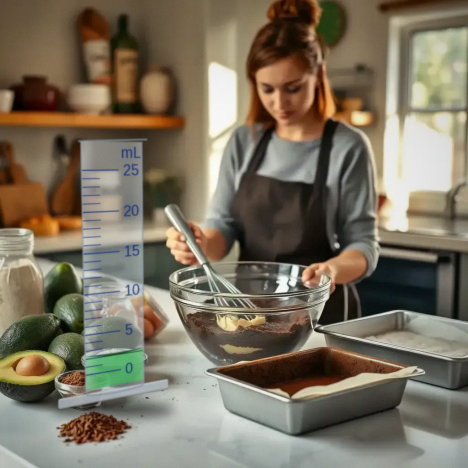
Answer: **2** mL
